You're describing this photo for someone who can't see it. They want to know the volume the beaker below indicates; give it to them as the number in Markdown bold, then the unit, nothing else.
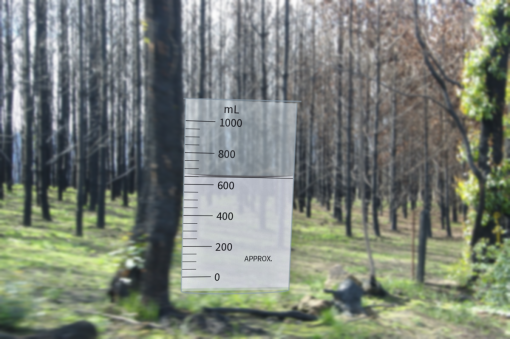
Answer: **650** mL
